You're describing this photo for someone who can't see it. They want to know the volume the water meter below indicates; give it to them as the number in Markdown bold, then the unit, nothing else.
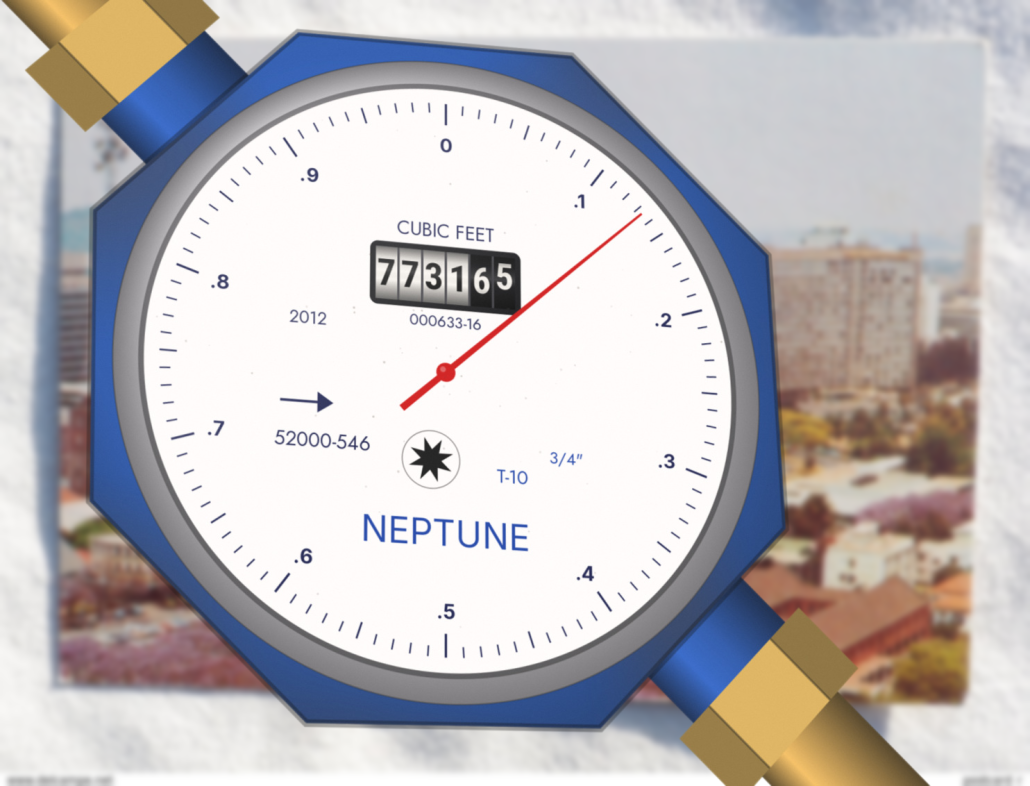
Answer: **773165.13** ft³
